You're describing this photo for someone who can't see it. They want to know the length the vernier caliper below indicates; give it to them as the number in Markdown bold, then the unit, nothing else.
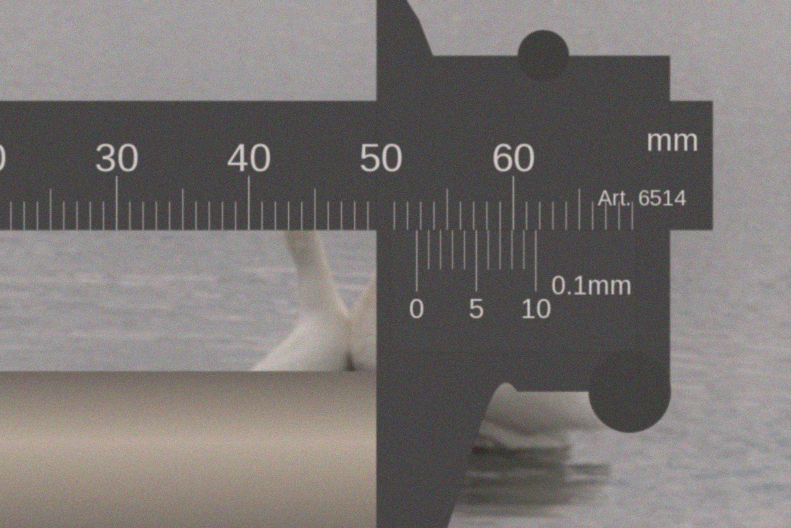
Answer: **52.7** mm
